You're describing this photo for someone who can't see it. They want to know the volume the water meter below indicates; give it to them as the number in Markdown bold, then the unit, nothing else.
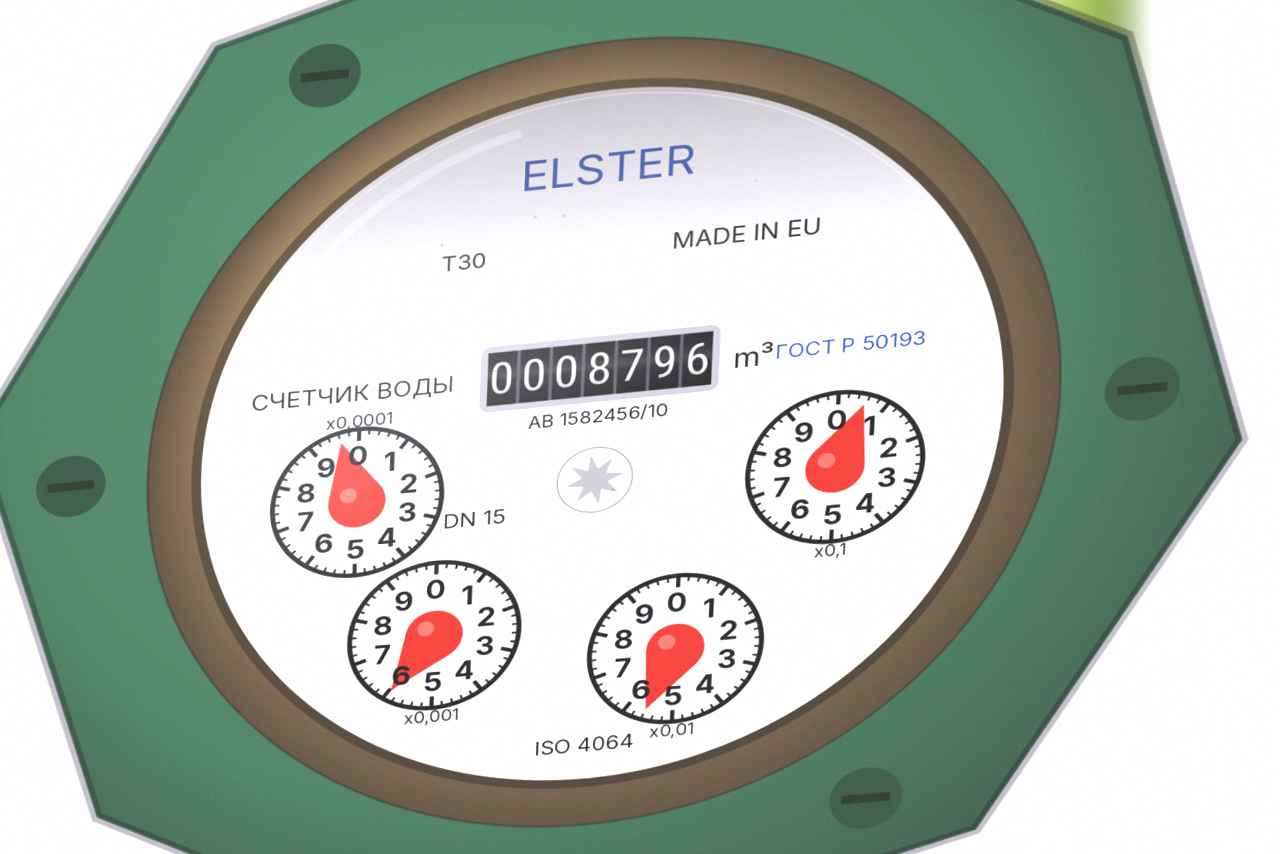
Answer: **8796.0559** m³
